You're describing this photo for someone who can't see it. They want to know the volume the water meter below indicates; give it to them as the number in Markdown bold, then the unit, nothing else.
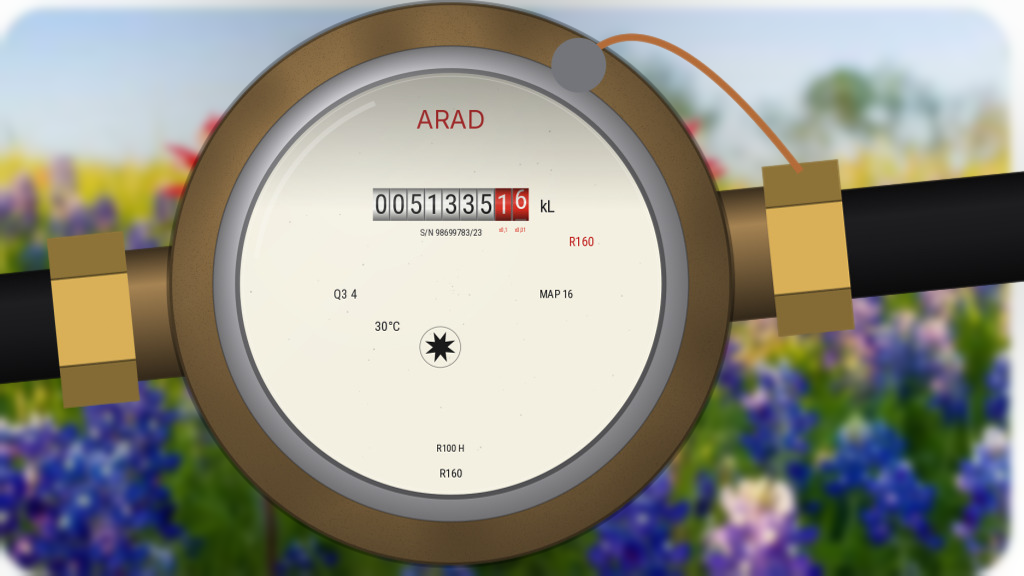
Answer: **51335.16** kL
